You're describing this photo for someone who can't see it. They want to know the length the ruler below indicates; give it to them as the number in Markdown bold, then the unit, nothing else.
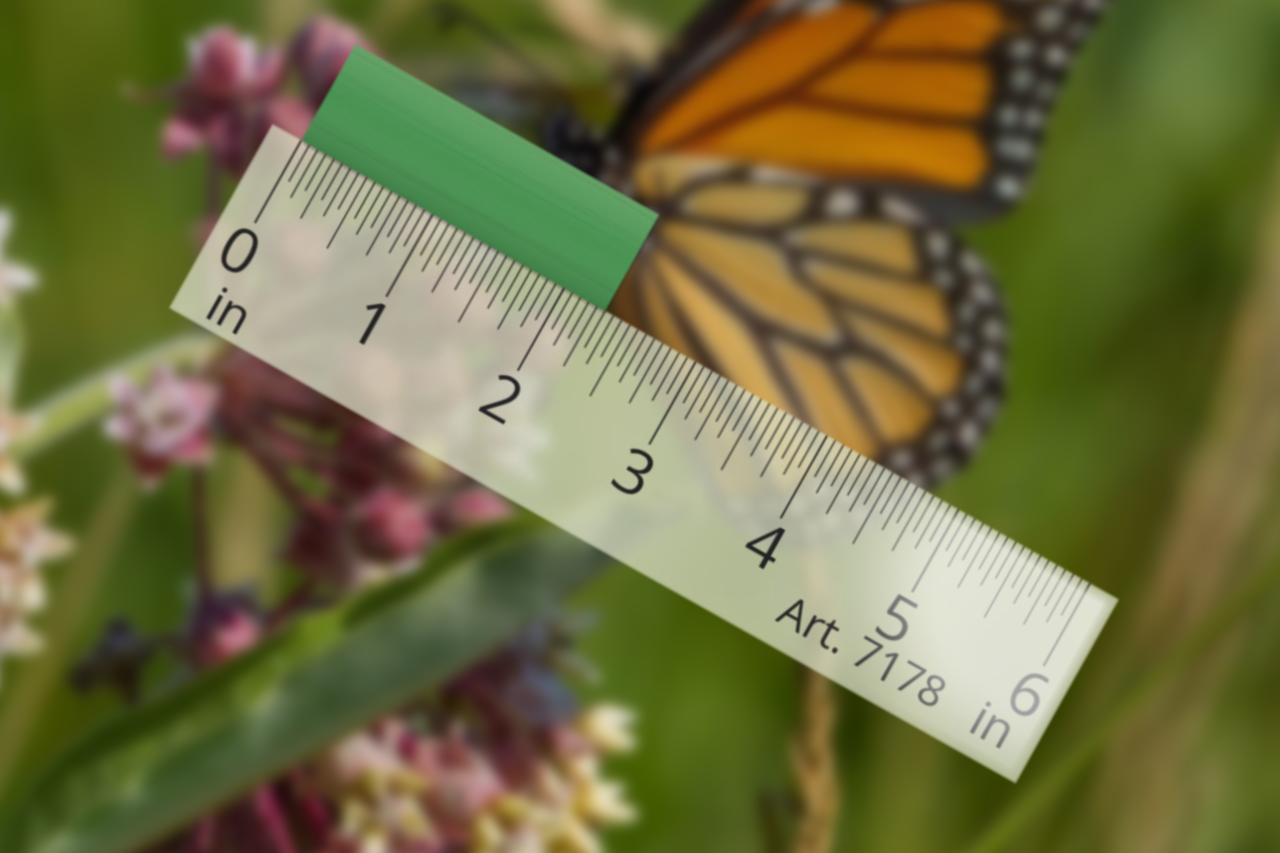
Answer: **2.3125** in
